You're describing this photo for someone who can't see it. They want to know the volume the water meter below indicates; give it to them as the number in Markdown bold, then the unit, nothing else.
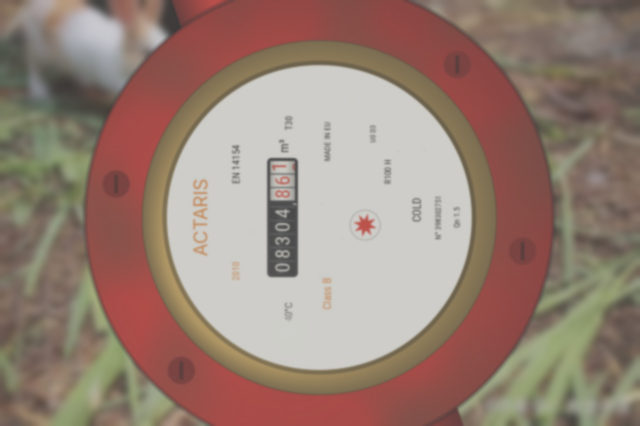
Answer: **8304.861** m³
